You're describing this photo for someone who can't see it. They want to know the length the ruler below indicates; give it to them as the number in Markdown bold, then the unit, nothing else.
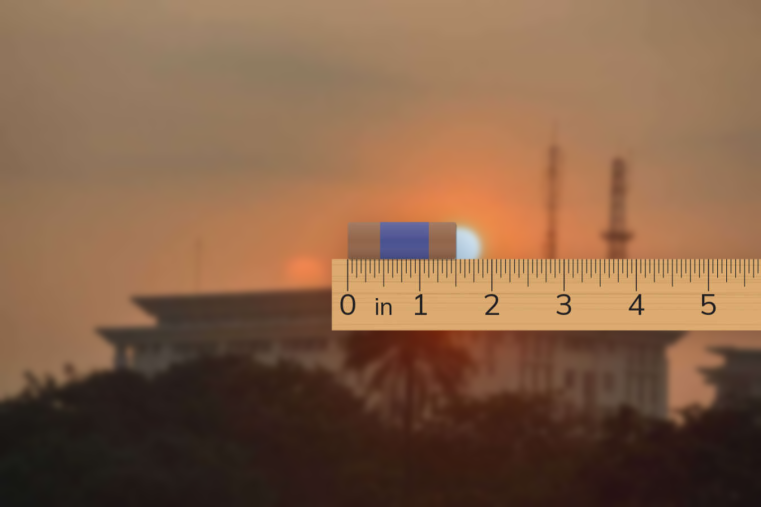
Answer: **1.5** in
